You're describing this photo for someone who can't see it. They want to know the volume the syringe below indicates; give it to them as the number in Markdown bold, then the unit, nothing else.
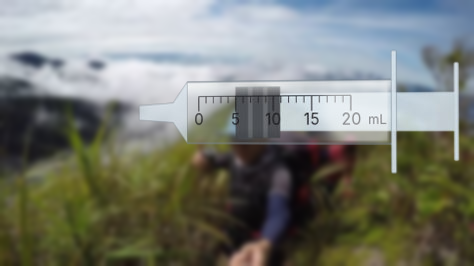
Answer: **5** mL
